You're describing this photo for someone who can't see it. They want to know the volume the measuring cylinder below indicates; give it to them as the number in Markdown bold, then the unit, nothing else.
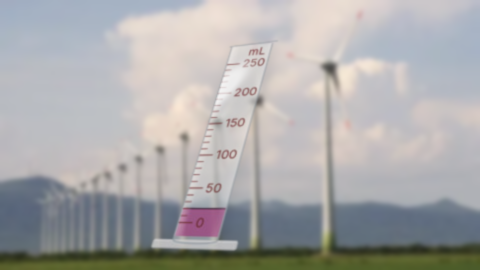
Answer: **20** mL
